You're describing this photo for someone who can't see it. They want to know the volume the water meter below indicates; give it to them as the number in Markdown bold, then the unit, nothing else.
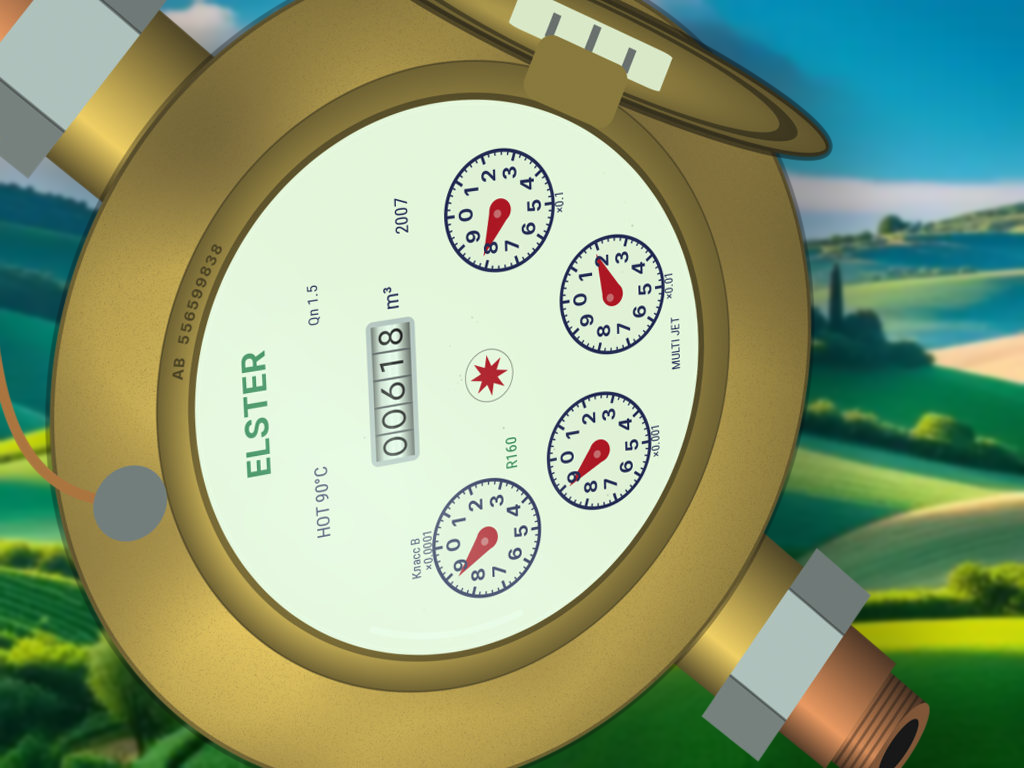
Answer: **618.8188** m³
